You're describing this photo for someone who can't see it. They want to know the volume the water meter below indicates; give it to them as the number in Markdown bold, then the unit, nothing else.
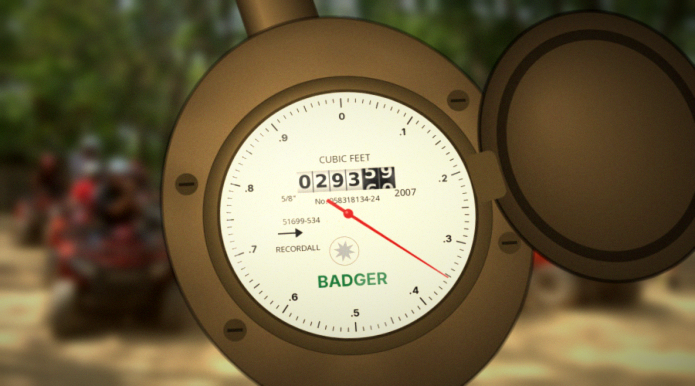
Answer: **29359.35** ft³
